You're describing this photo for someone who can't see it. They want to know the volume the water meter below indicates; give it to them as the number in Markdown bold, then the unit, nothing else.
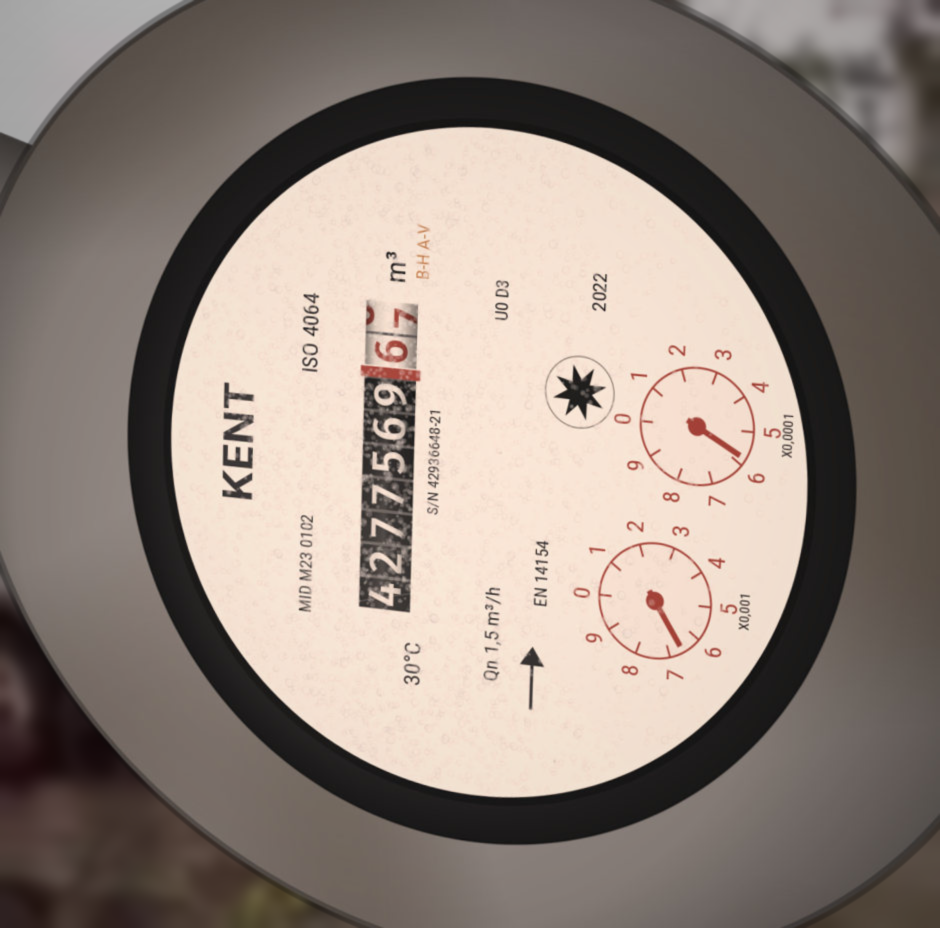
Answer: **4277569.6665** m³
